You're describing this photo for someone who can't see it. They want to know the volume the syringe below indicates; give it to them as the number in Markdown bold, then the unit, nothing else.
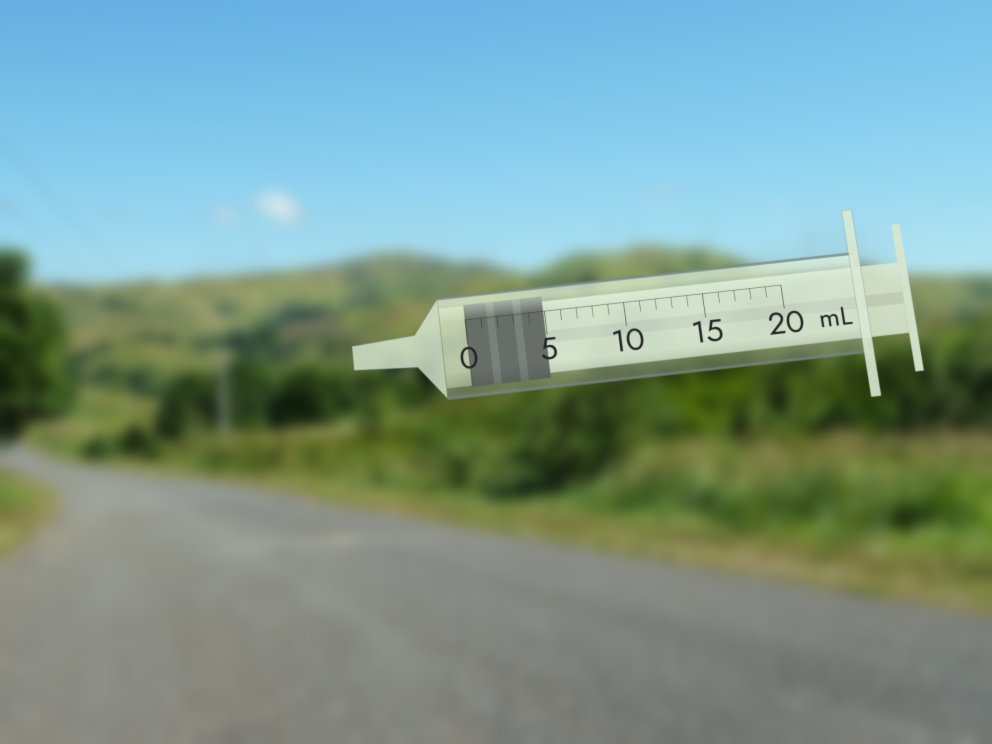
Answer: **0** mL
